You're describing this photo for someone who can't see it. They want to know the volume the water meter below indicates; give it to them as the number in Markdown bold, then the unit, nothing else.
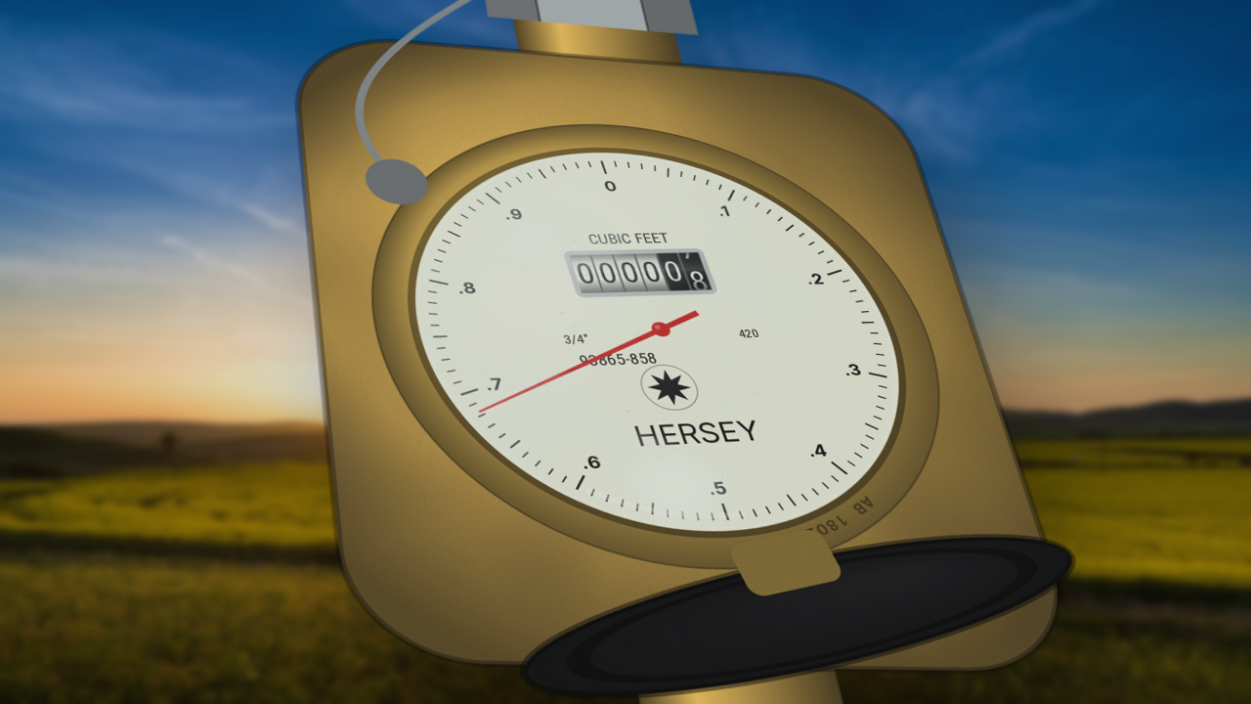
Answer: **7.68** ft³
